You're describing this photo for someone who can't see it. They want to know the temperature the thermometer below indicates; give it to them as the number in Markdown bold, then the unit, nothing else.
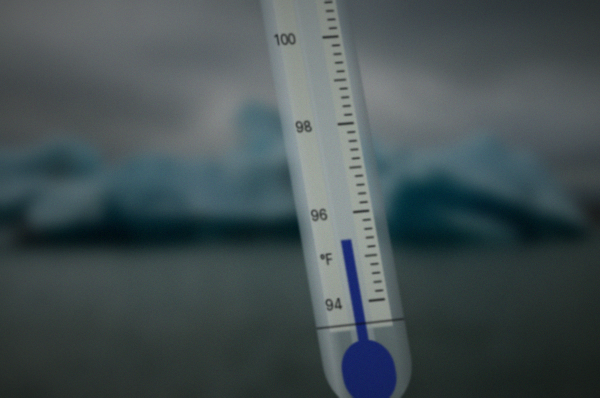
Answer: **95.4** °F
